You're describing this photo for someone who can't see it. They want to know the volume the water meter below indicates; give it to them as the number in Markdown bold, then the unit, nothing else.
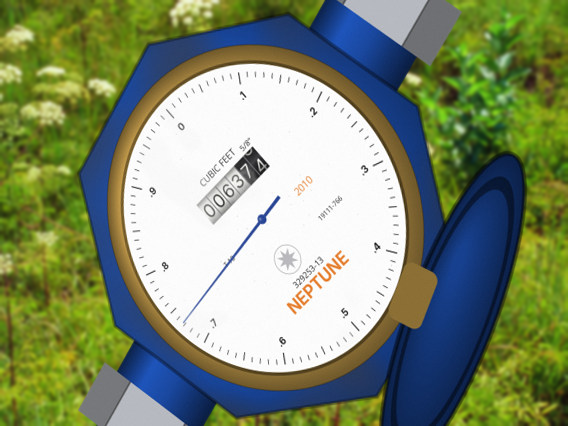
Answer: **6373.73** ft³
